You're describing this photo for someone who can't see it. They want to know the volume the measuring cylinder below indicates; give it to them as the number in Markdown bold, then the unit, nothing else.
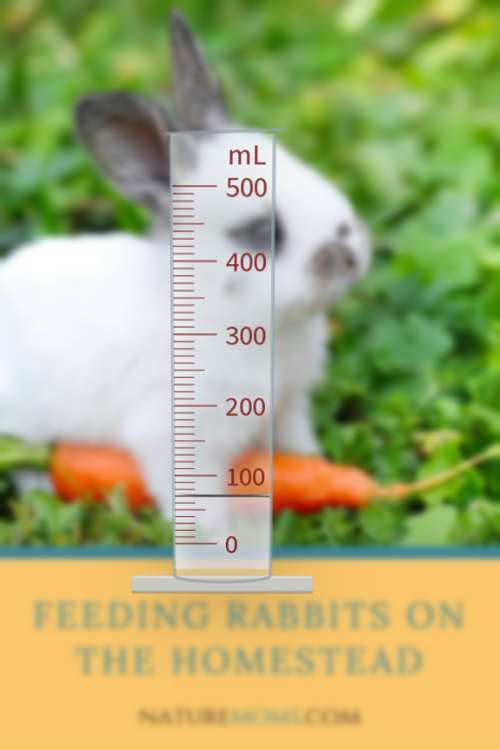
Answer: **70** mL
